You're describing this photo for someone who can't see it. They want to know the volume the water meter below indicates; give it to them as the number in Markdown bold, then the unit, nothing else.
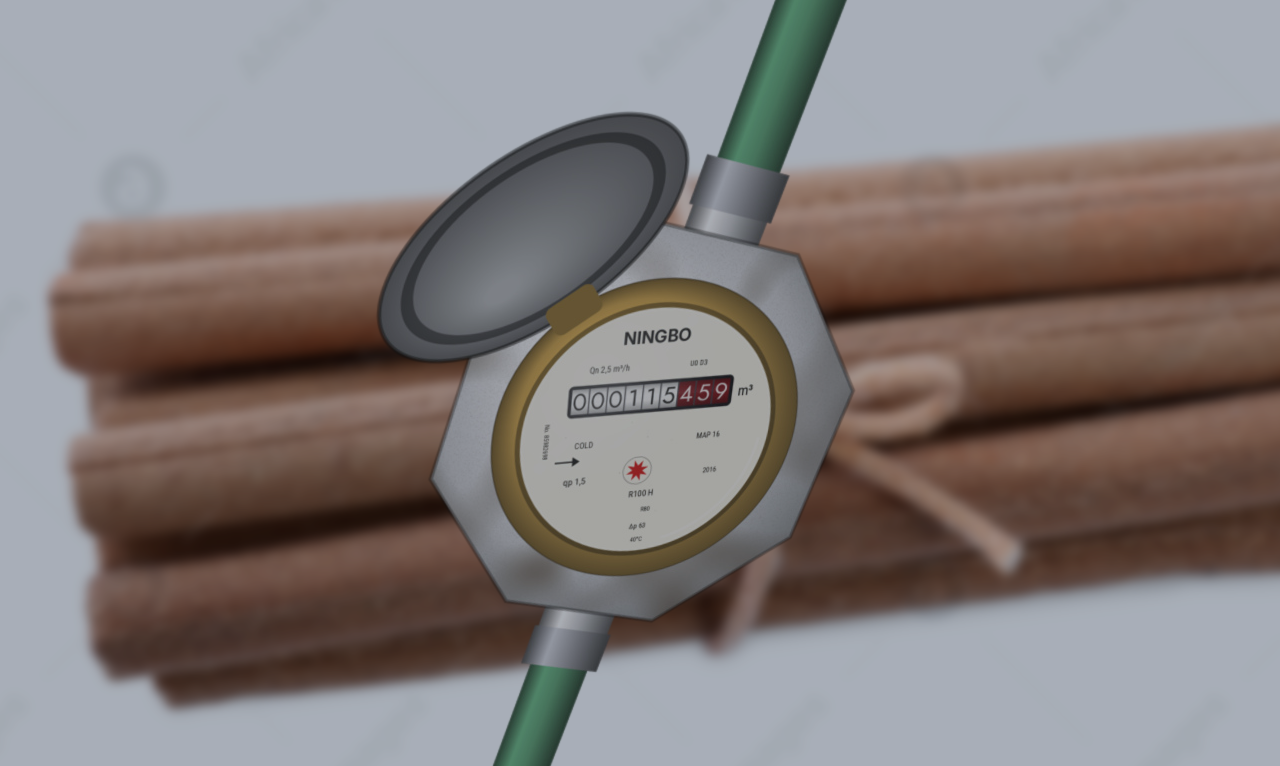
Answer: **115.459** m³
